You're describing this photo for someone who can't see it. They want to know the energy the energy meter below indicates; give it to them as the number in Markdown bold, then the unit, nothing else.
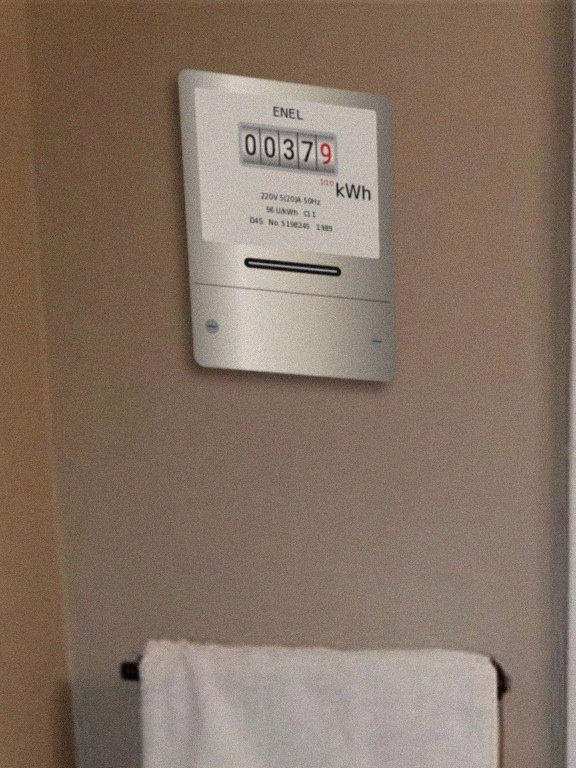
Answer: **37.9** kWh
